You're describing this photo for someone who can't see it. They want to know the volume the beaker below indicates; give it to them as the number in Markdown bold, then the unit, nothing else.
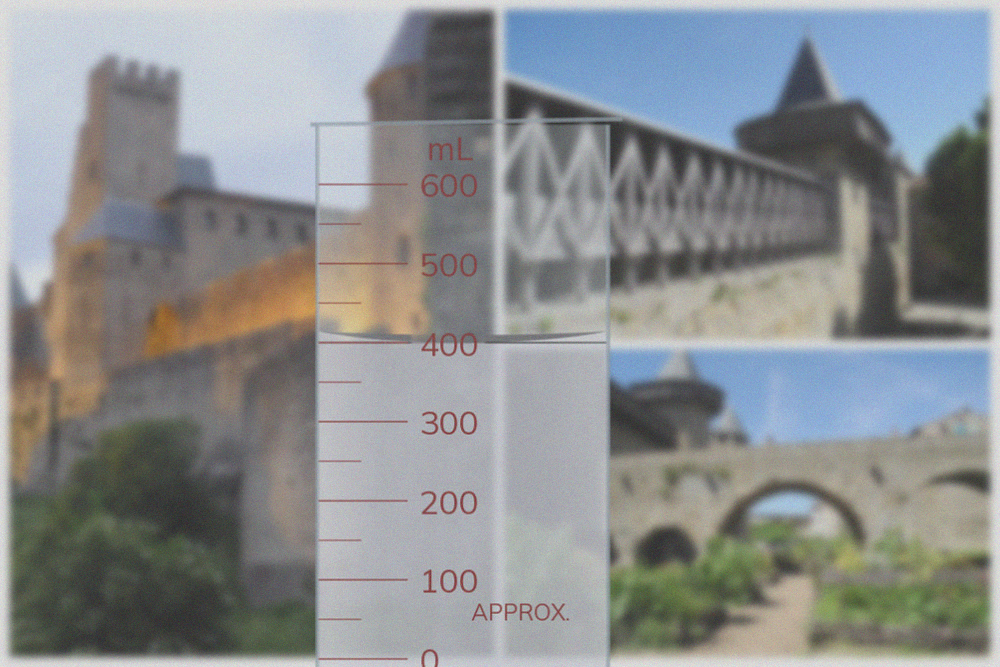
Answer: **400** mL
